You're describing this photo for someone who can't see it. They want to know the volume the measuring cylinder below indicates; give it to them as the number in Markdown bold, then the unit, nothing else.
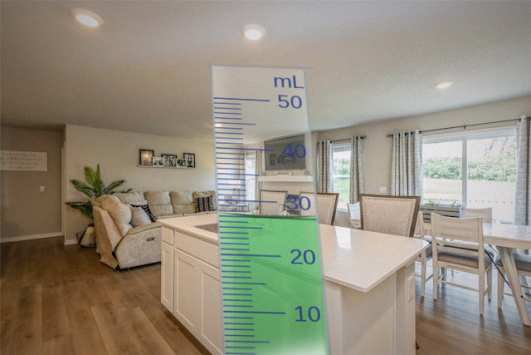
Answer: **27** mL
